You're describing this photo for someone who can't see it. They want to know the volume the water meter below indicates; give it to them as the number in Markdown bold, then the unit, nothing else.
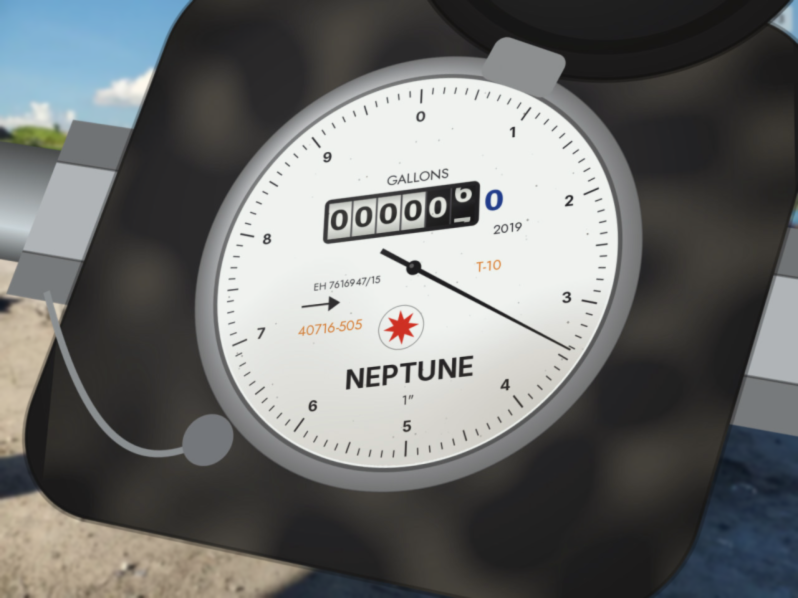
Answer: **63.4** gal
